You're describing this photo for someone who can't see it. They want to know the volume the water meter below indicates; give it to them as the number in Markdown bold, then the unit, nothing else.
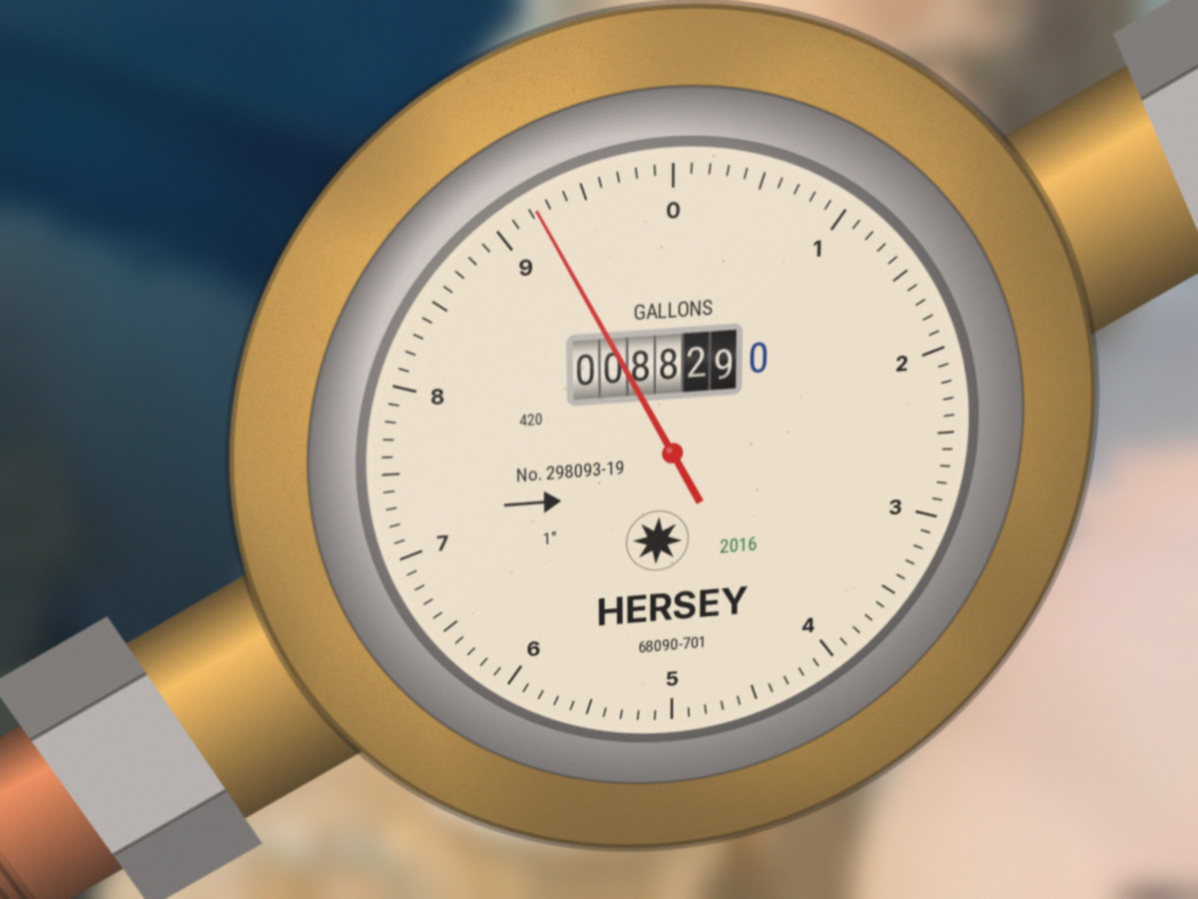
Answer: **88289.2** gal
